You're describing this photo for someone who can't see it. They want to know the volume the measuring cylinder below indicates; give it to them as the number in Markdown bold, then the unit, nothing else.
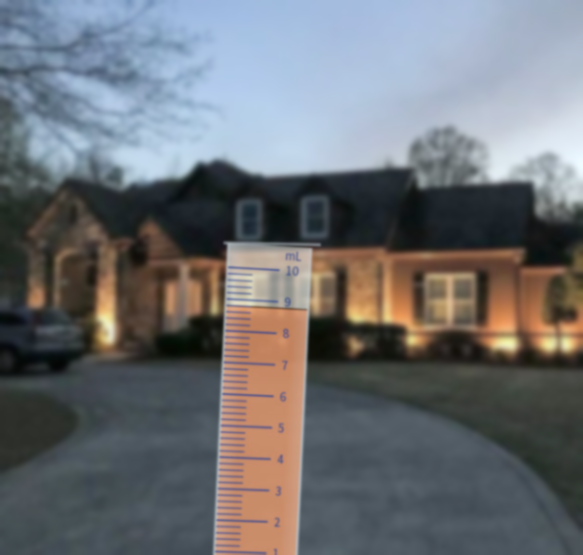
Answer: **8.8** mL
